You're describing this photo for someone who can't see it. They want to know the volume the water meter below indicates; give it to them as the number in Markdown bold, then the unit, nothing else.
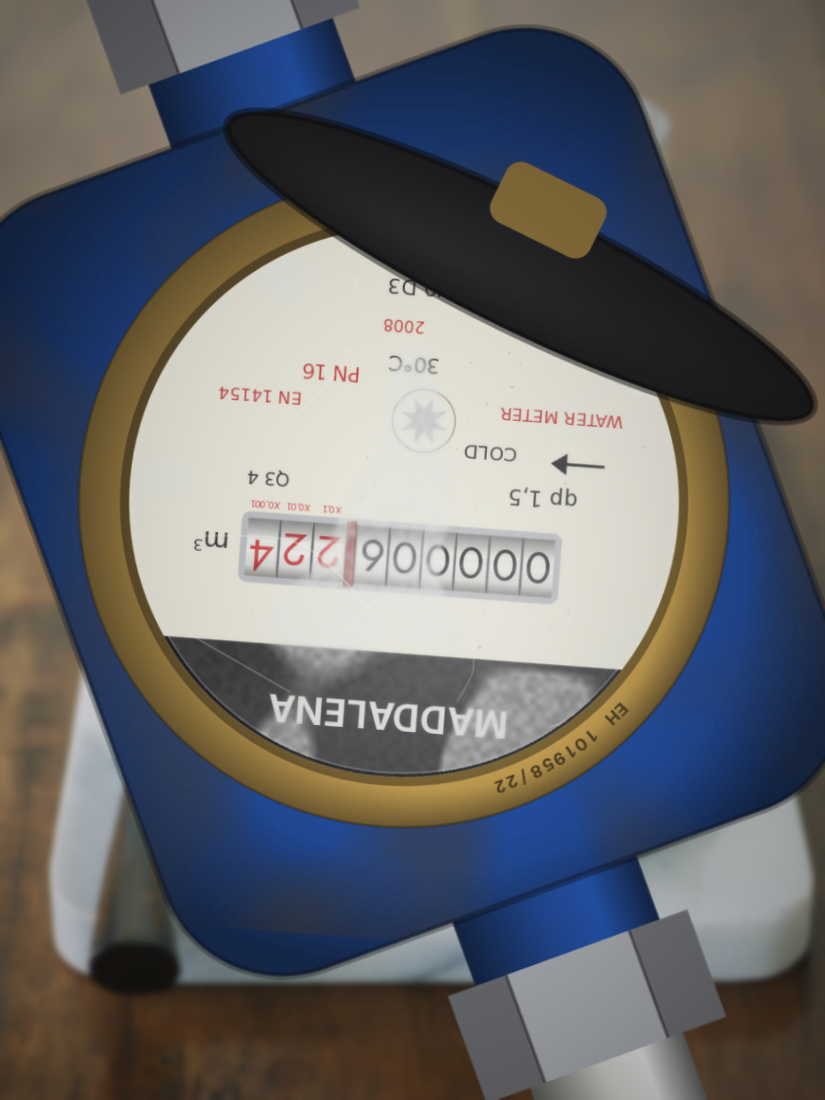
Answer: **6.224** m³
